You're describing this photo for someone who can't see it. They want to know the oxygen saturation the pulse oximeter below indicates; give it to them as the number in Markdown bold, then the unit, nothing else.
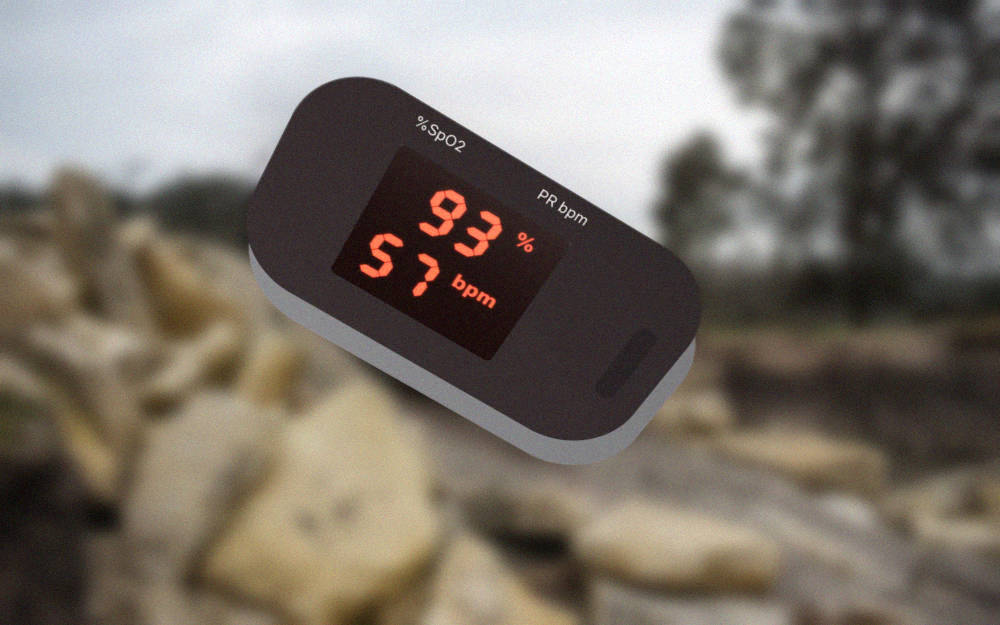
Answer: **93** %
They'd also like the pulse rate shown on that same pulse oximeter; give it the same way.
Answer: **57** bpm
